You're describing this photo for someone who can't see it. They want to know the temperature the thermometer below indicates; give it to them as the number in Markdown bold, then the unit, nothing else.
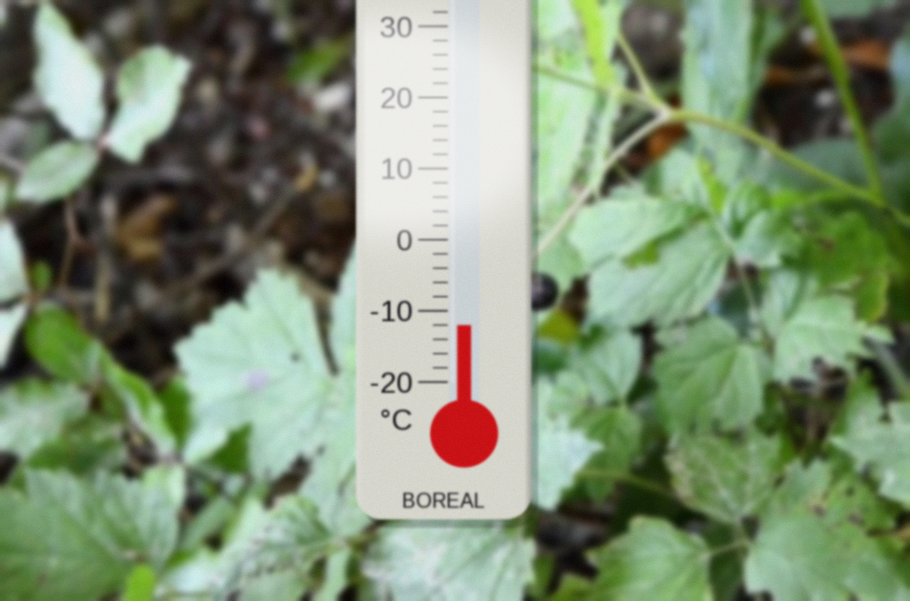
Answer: **-12** °C
